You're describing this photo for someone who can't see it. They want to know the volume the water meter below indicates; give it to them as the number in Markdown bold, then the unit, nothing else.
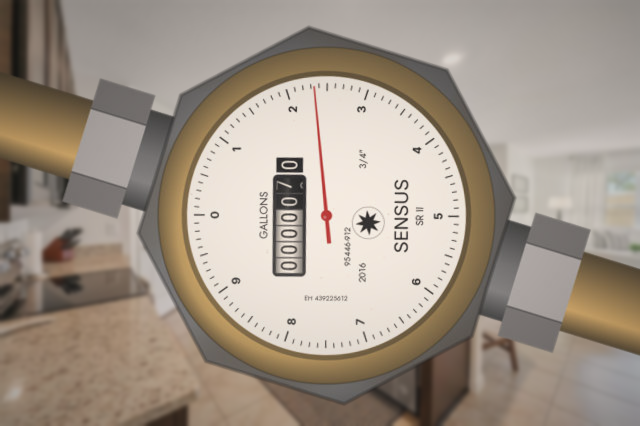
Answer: **72.3** gal
